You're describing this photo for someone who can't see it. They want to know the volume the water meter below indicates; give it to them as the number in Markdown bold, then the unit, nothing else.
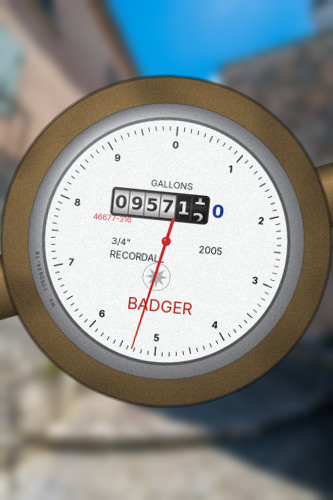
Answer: **957115.3** gal
